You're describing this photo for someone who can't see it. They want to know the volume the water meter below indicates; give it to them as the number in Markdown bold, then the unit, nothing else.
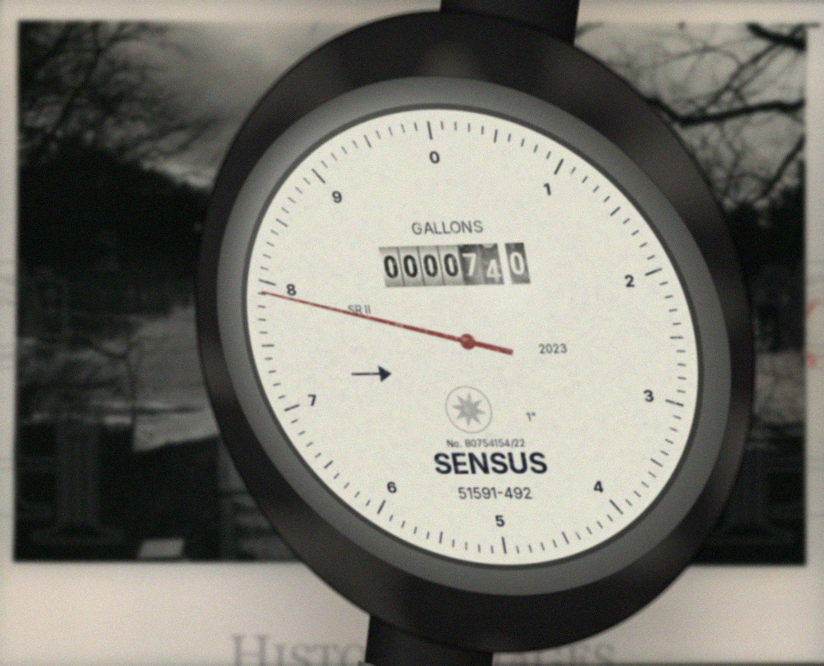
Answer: **737.9** gal
